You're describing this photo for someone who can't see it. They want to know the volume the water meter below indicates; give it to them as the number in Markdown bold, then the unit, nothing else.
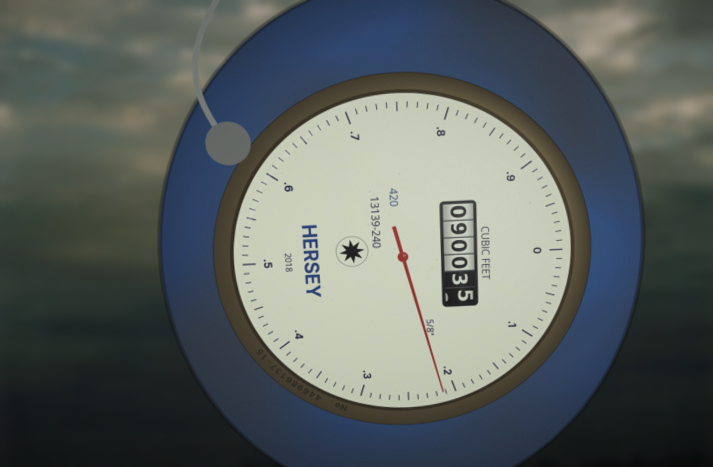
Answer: **90035.21** ft³
